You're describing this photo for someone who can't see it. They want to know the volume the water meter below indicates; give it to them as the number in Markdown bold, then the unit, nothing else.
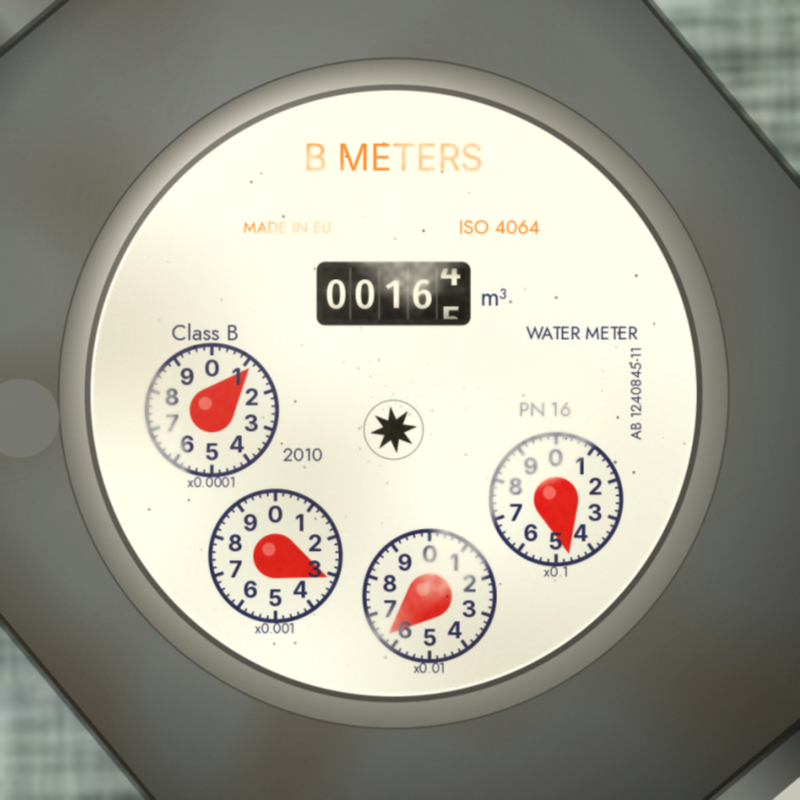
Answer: **164.4631** m³
